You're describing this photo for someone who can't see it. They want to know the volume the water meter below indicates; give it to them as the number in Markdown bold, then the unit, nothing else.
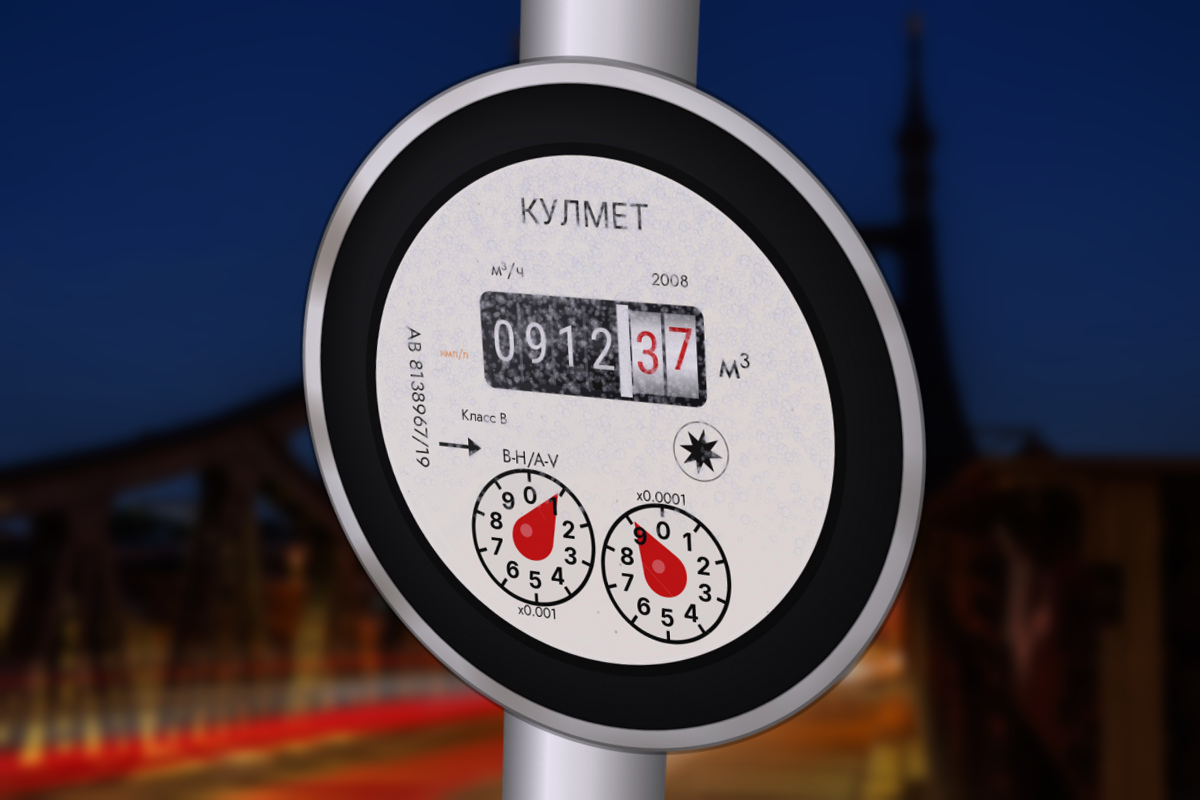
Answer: **912.3709** m³
